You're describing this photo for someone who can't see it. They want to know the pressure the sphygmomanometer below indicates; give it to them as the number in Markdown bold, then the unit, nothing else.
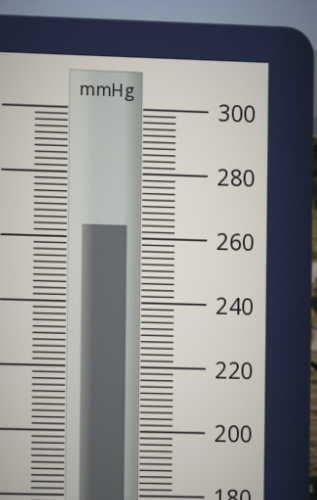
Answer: **264** mmHg
